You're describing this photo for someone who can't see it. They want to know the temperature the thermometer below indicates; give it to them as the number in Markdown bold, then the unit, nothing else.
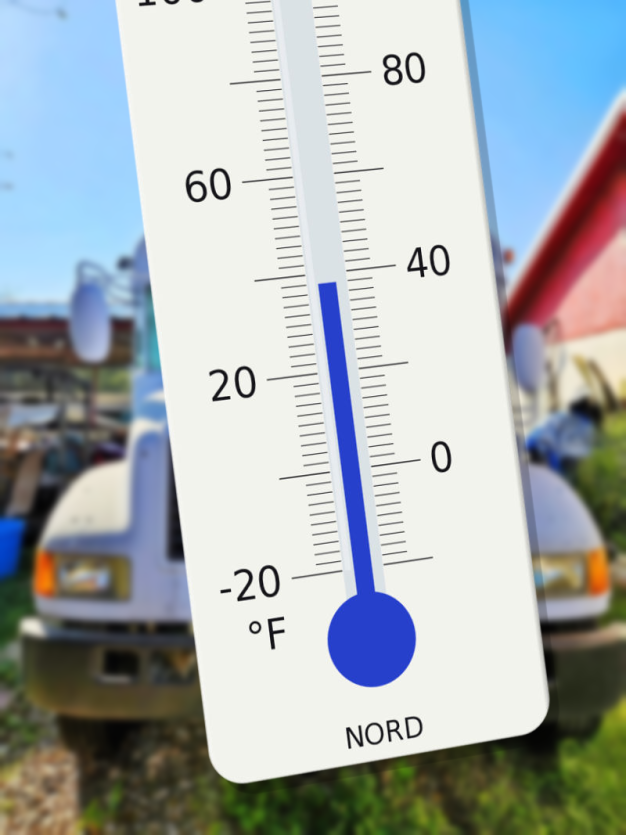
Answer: **38** °F
